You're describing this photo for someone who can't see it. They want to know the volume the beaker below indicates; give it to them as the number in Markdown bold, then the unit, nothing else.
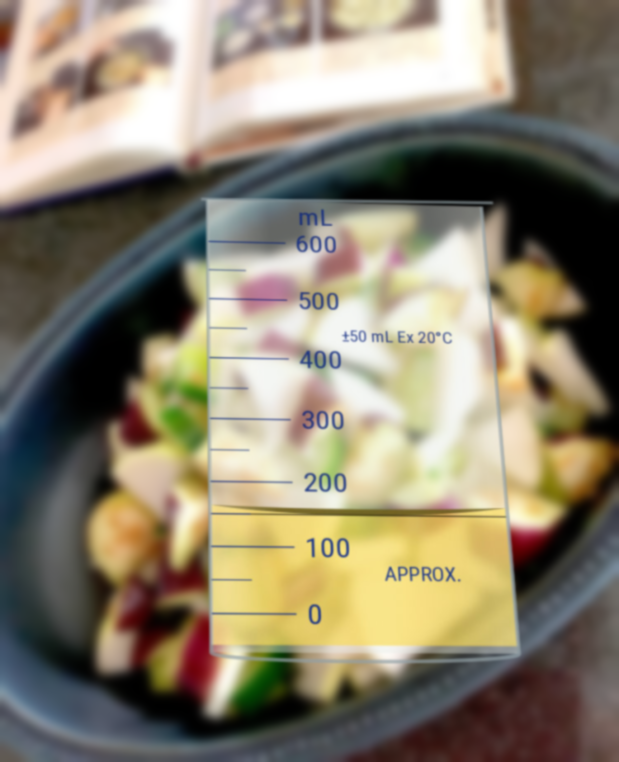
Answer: **150** mL
